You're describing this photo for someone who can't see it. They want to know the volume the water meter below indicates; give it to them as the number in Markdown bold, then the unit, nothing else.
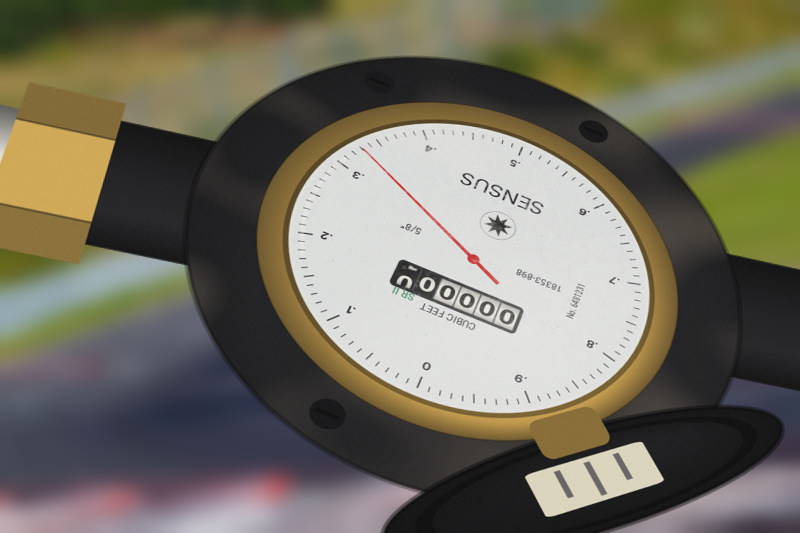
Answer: **0.33** ft³
